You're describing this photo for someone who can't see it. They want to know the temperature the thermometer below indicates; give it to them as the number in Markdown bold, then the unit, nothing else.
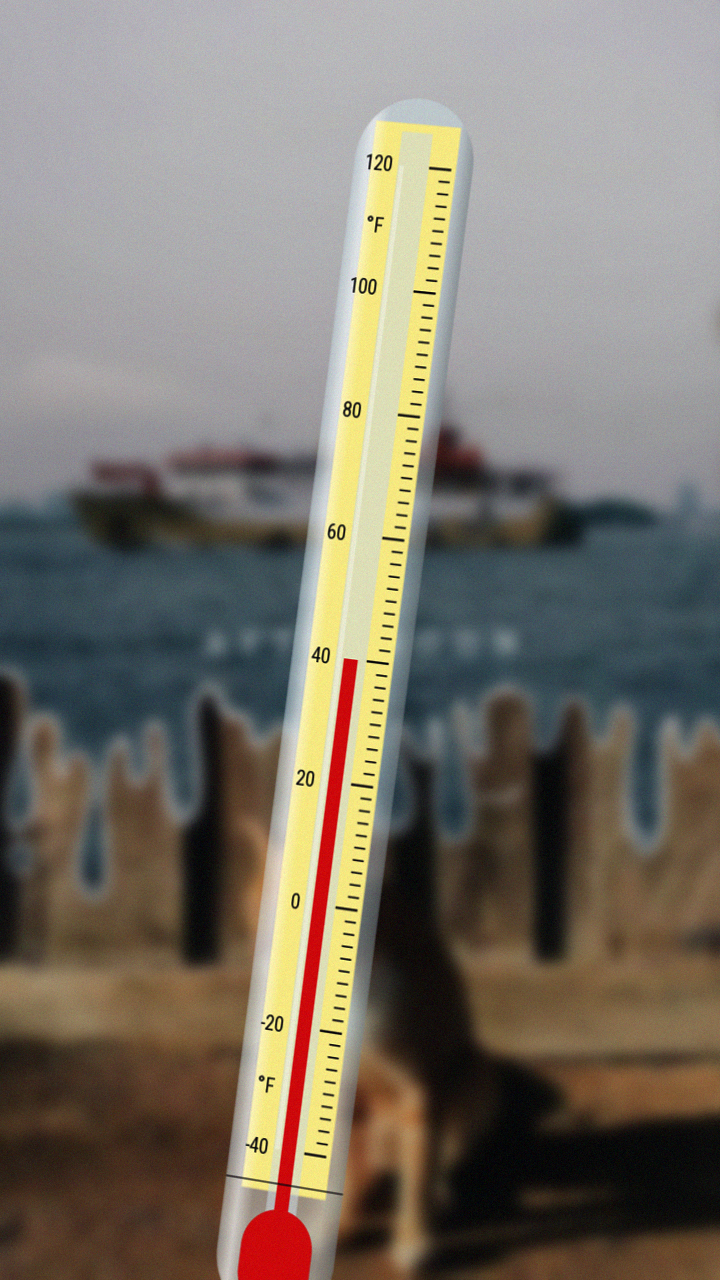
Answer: **40** °F
